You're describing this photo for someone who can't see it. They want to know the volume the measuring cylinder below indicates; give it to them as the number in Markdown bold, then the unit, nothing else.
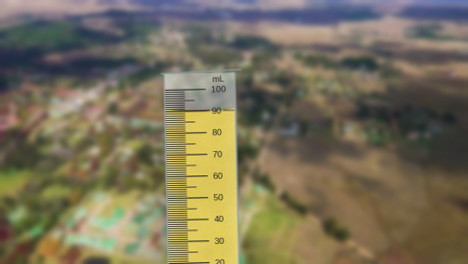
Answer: **90** mL
